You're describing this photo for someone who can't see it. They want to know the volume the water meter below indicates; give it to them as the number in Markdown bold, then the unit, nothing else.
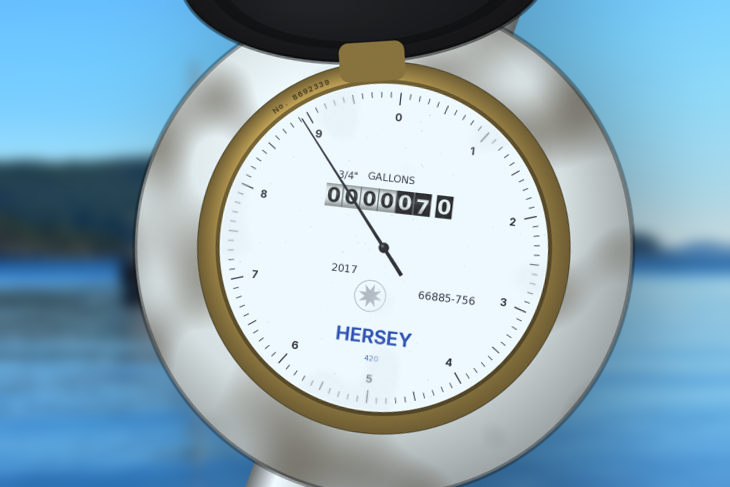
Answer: **68.9** gal
